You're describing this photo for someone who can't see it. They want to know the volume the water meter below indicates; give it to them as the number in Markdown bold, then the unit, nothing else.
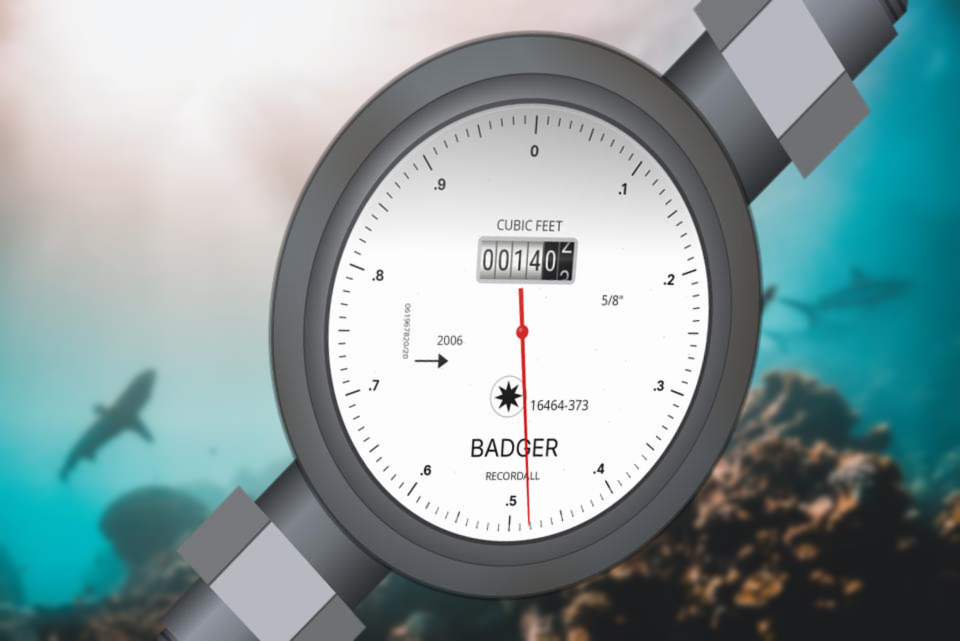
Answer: **1402.48** ft³
